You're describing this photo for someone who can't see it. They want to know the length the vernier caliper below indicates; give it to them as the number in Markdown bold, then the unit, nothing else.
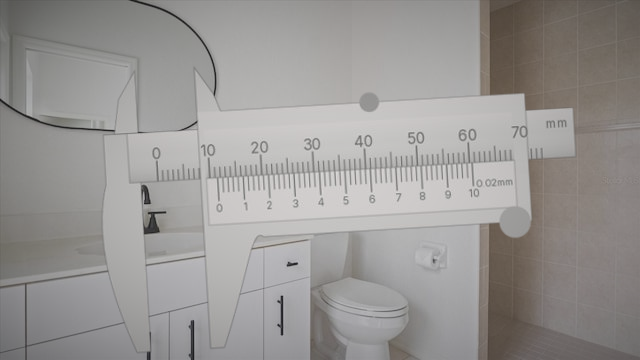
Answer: **11.5** mm
